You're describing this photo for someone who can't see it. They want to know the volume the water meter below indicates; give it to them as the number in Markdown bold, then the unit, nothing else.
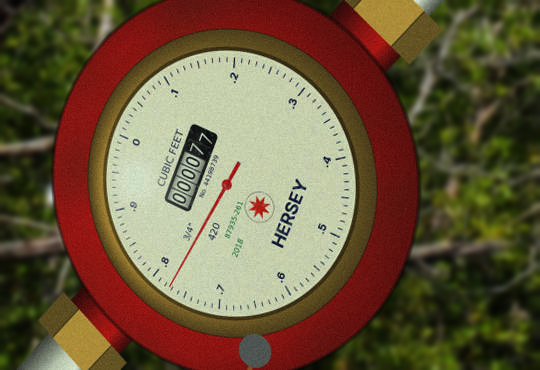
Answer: **76.77** ft³
